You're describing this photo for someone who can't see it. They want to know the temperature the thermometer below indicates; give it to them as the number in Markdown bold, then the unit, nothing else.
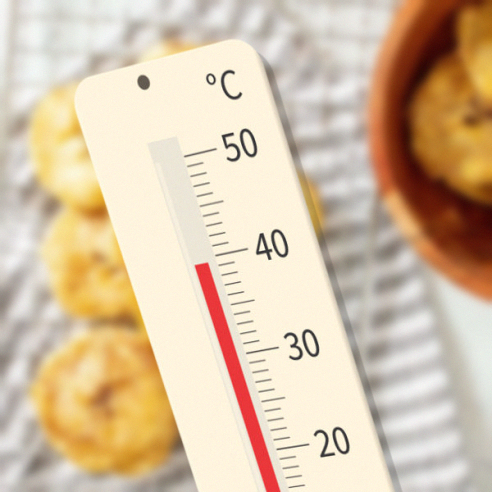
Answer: **39.5** °C
